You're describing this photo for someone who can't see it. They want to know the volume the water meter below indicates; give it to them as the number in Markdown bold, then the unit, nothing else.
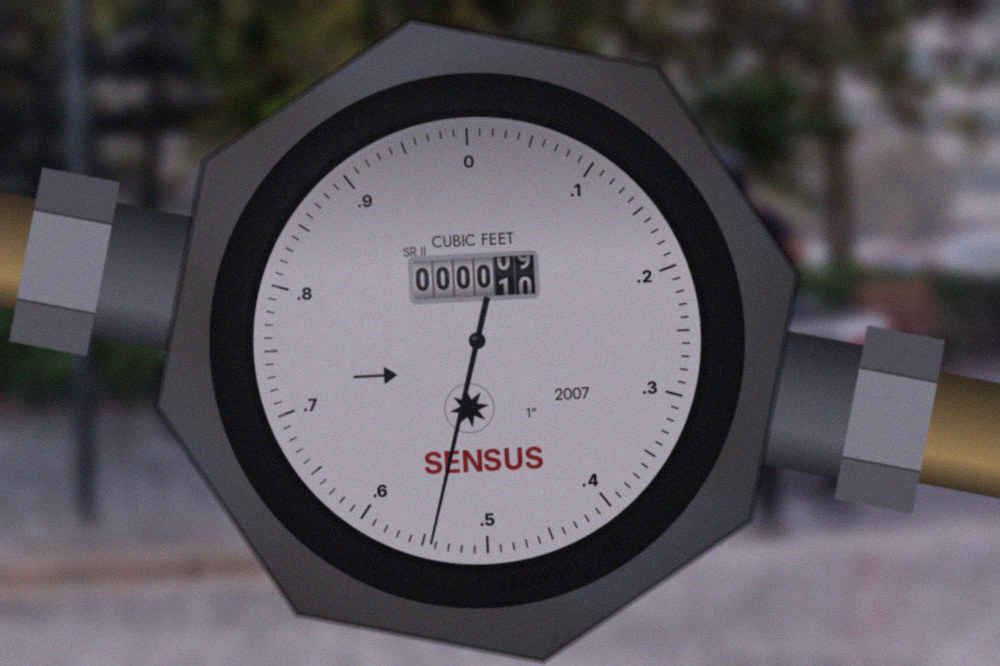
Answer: **9.54** ft³
